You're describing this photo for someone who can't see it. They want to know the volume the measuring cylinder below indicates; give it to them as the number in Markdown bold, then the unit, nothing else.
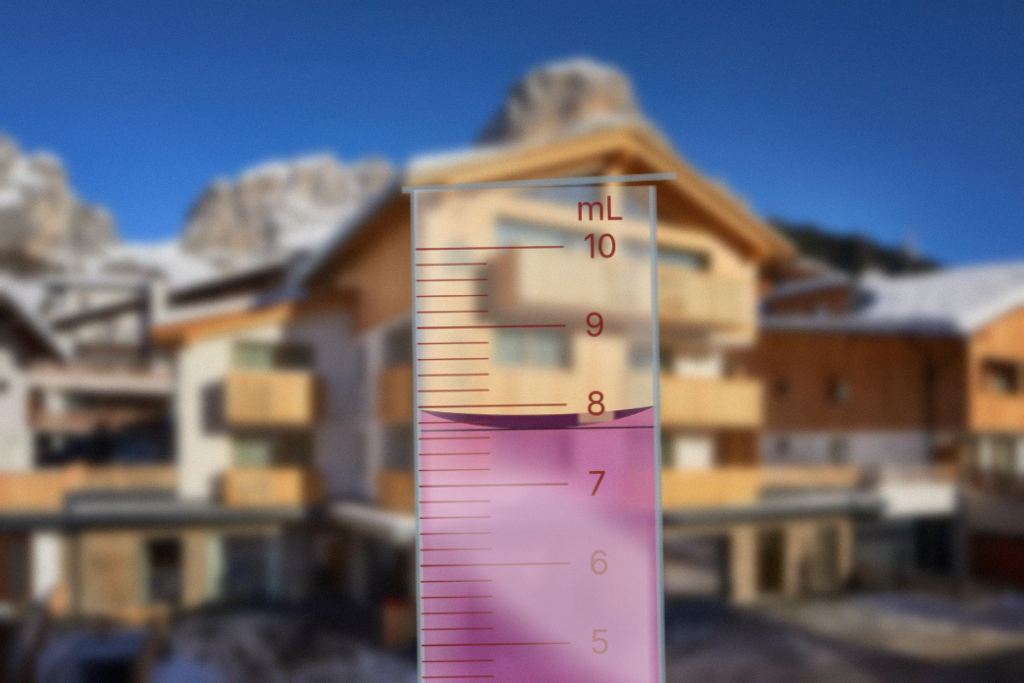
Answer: **7.7** mL
